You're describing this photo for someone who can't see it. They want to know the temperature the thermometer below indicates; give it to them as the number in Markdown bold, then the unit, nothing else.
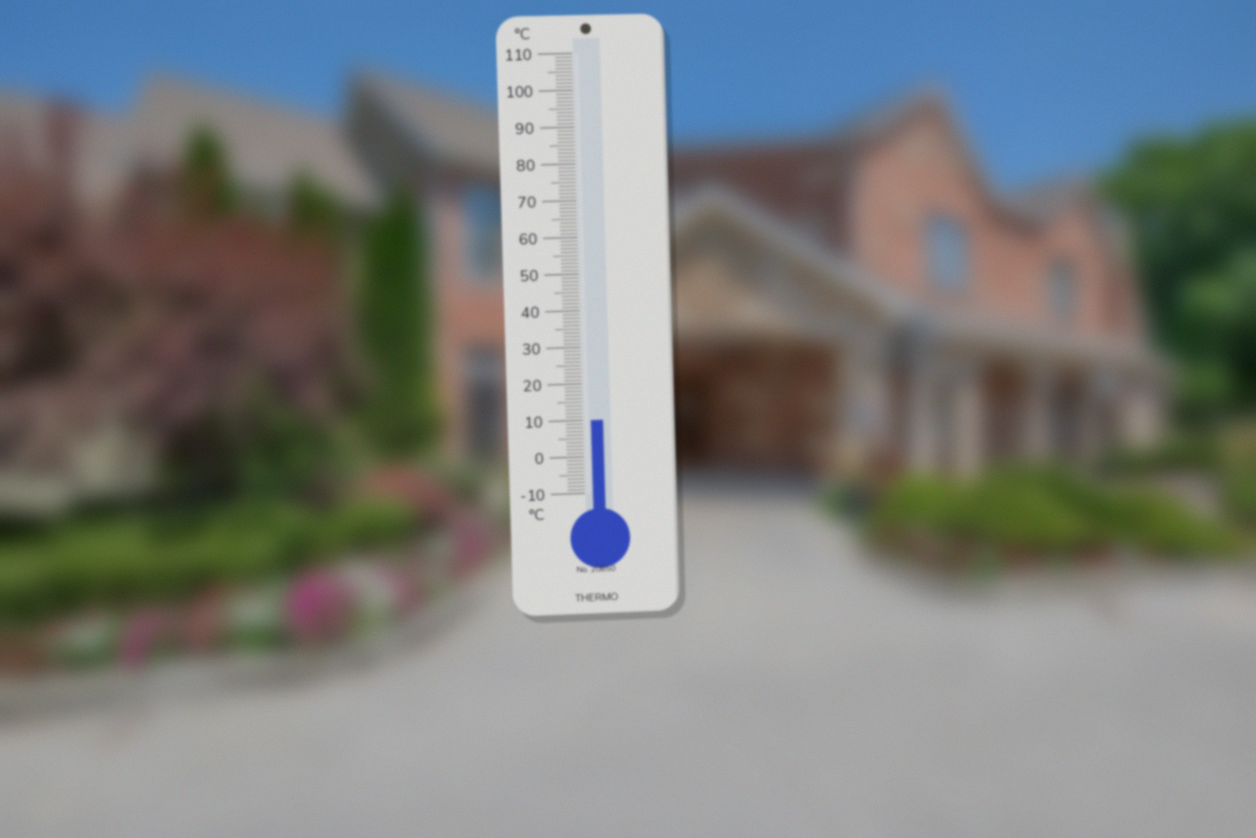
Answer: **10** °C
